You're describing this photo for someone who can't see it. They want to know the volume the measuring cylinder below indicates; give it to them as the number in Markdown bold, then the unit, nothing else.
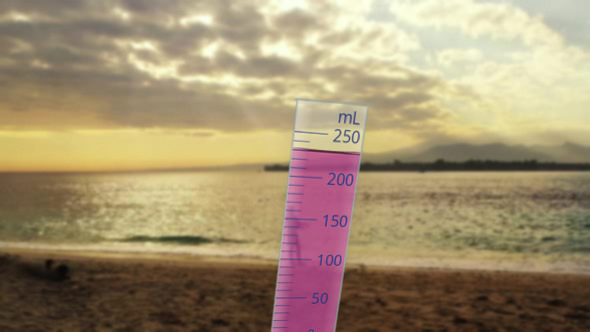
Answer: **230** mL
